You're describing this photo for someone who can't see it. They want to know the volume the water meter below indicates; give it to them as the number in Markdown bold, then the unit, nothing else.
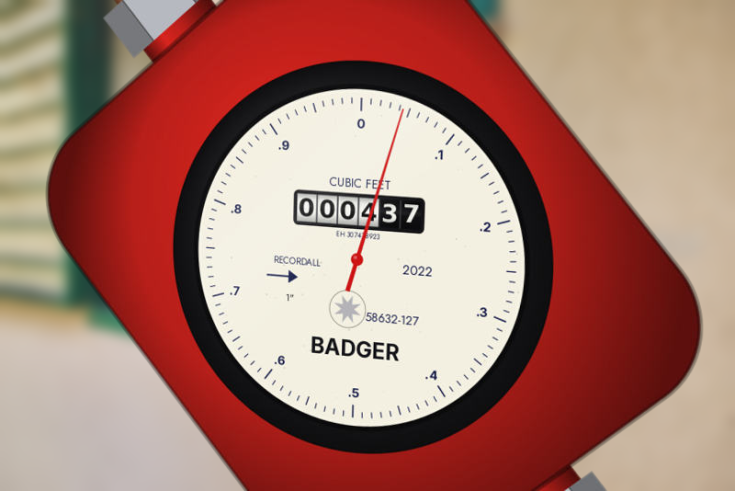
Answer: **437.04** ft³
